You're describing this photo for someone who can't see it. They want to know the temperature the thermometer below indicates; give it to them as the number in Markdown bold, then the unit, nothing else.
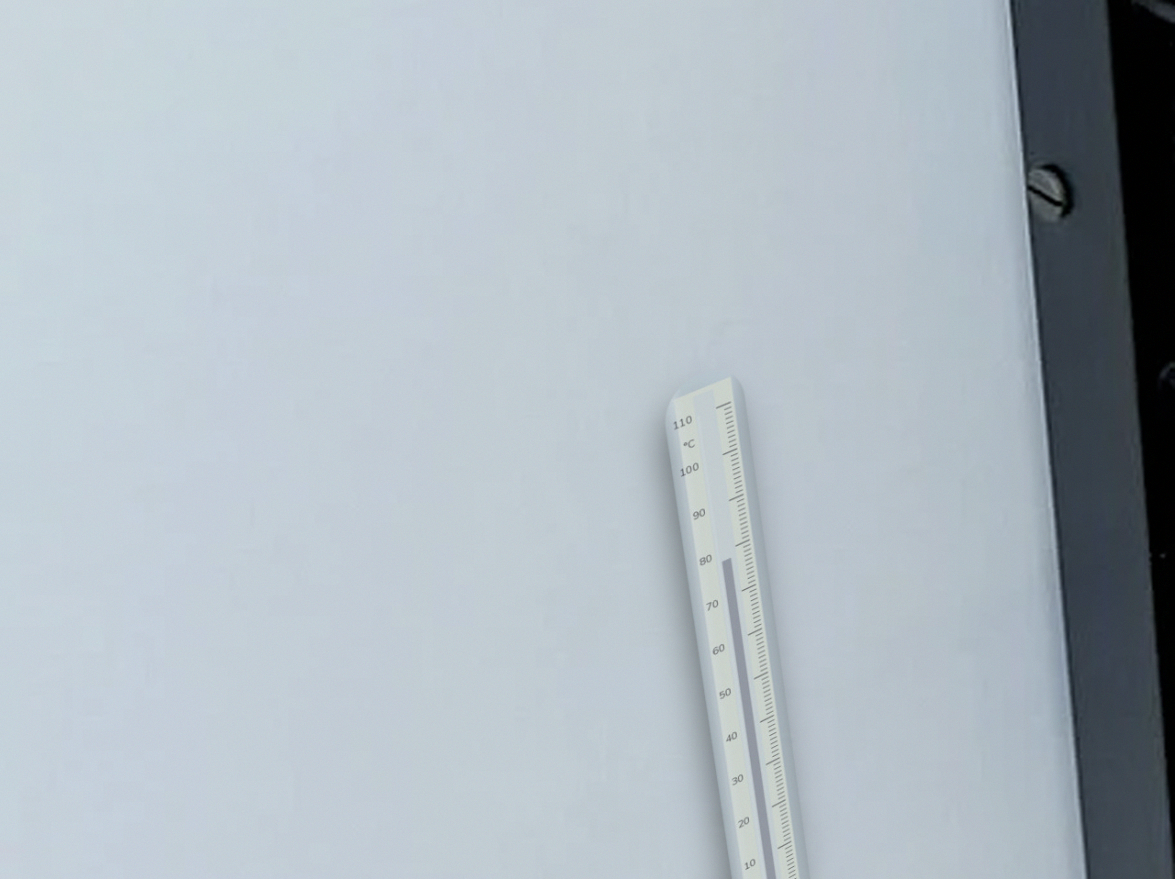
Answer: **78** °C
